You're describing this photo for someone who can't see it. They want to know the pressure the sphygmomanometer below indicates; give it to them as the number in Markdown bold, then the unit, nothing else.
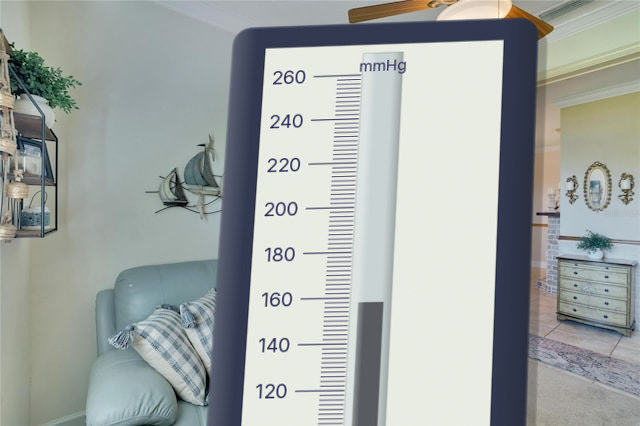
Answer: **158** mmHg
